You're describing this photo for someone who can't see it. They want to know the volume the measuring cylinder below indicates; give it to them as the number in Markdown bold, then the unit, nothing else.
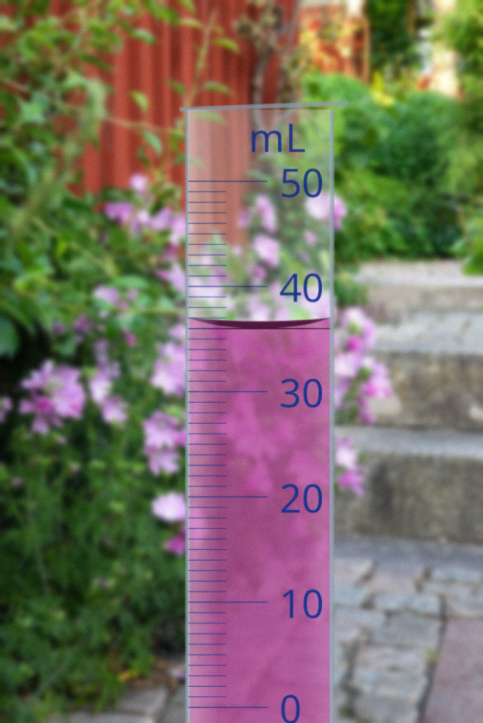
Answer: **36** mL
